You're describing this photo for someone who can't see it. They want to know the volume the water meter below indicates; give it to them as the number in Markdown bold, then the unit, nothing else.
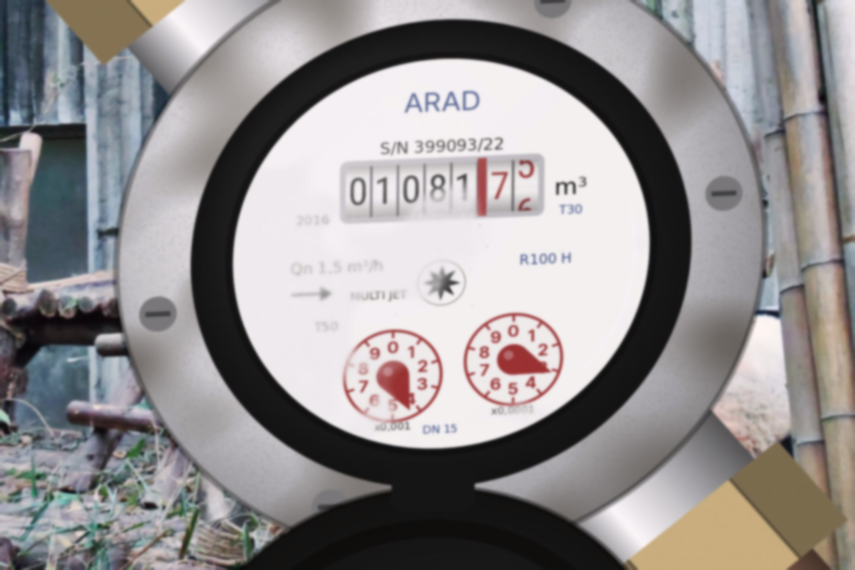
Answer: **1081.7543** m³
